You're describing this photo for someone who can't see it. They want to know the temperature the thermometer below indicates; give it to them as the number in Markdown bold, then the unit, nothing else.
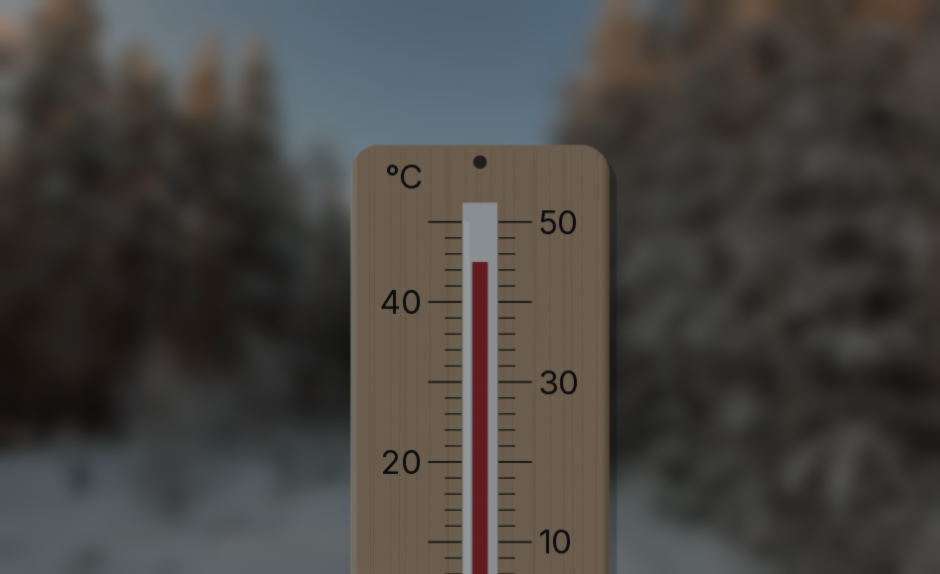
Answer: **45** °C
